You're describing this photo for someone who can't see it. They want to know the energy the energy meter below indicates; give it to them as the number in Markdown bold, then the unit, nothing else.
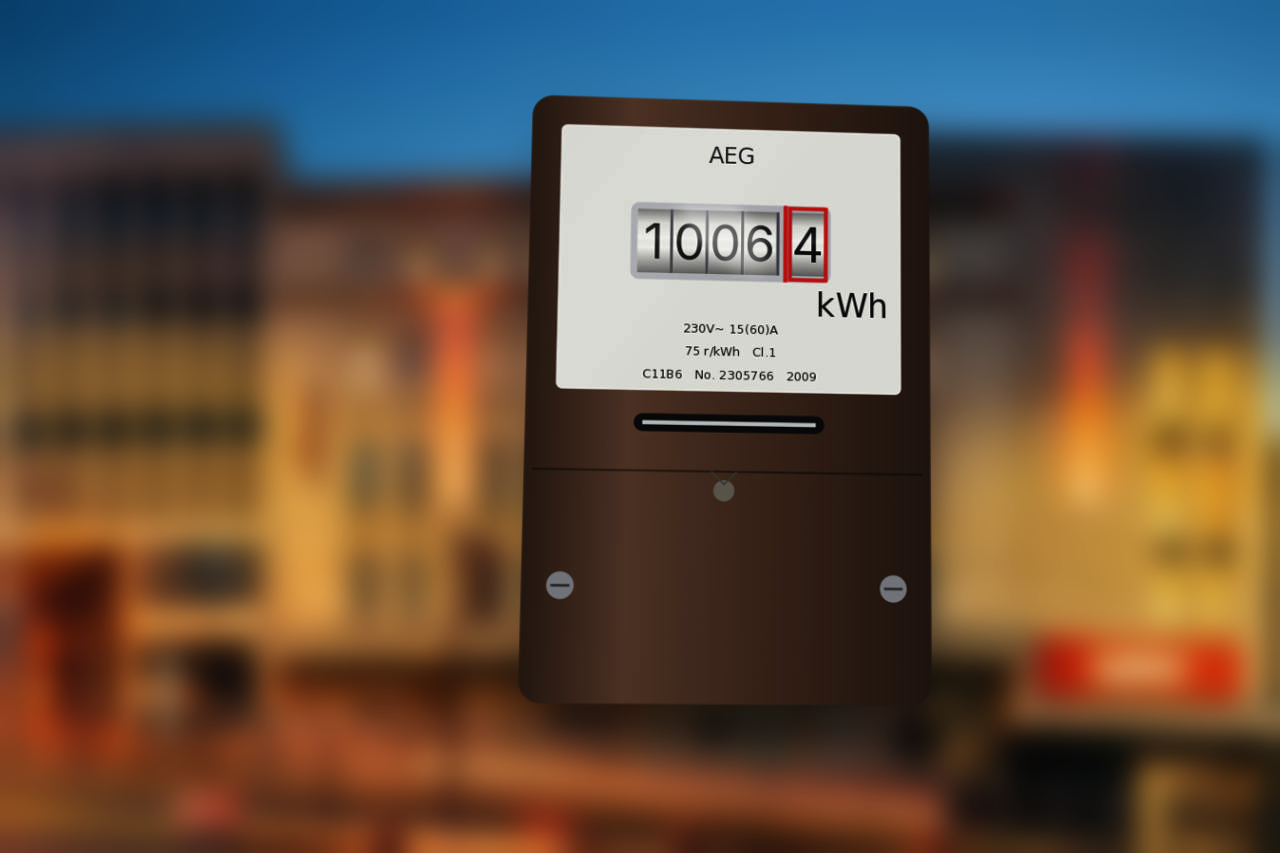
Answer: **1006.4** kWh
